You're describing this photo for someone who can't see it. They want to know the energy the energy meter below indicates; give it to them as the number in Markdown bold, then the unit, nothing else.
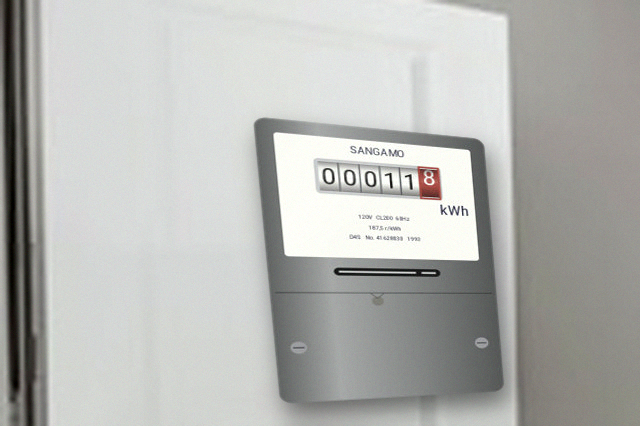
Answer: **11.8** kWh
